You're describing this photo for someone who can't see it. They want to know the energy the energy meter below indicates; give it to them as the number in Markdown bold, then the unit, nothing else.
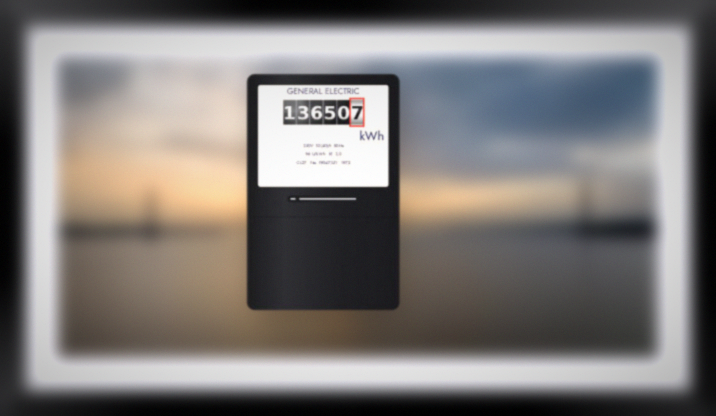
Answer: **13650.7** kWh
